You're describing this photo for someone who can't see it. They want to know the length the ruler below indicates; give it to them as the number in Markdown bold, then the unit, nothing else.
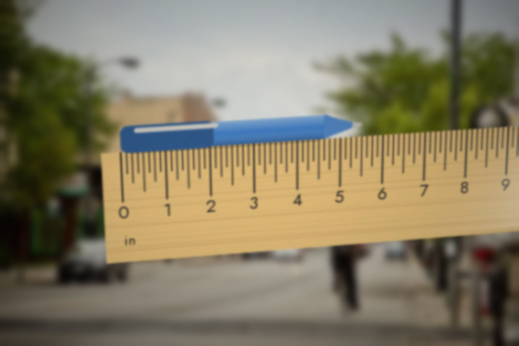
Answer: **5.5** in
